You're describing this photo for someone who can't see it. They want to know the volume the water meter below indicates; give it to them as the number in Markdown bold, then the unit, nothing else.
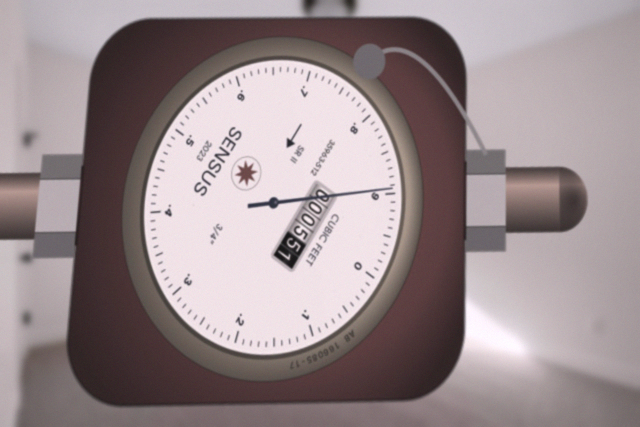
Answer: **550.89** ft³
